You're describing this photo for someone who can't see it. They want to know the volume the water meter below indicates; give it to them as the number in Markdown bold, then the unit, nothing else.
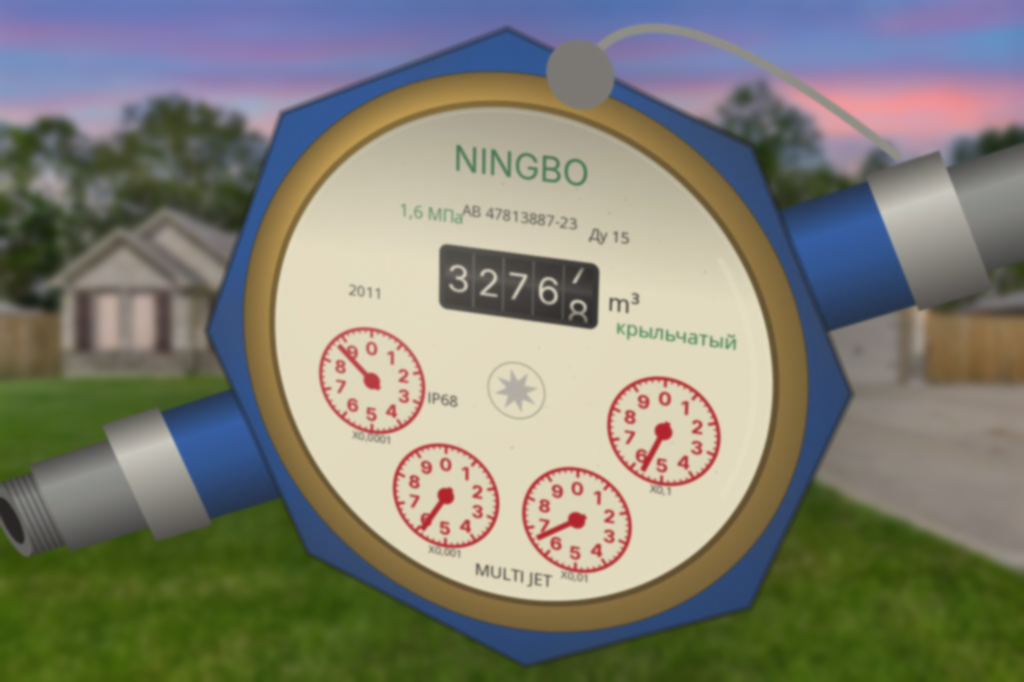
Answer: **32767.5658** m³
